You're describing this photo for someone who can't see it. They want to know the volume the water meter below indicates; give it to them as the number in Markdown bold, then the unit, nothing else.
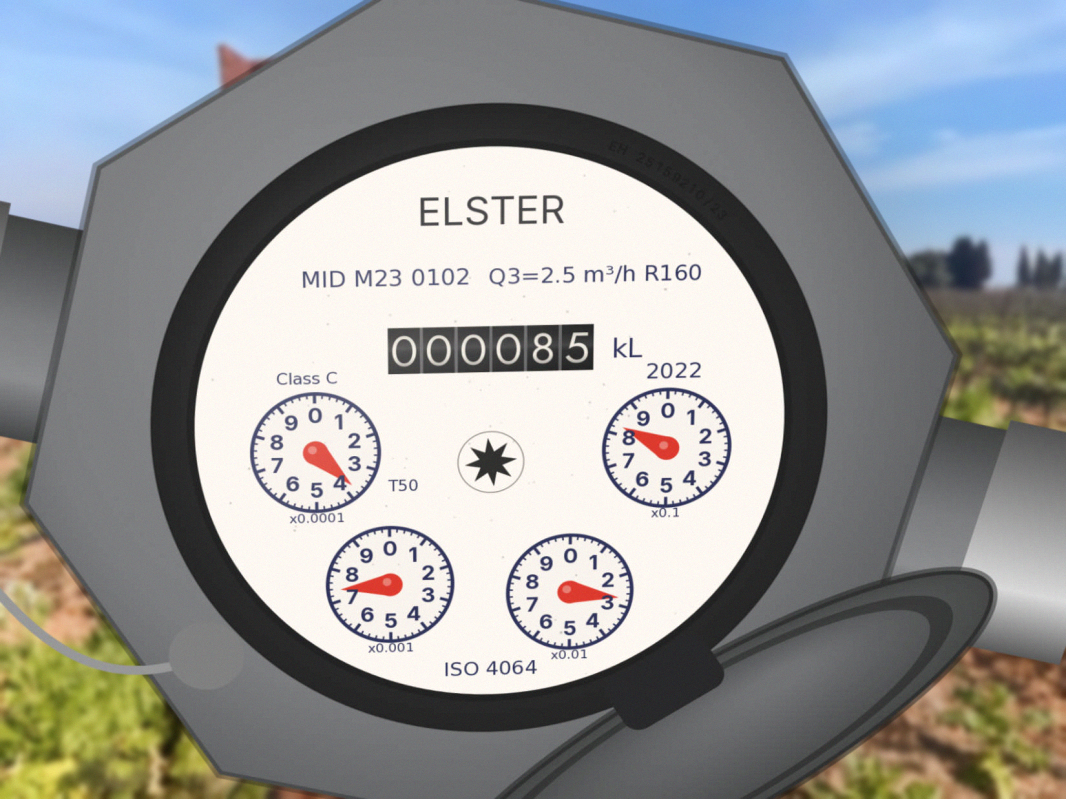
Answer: **85.8273** kL
